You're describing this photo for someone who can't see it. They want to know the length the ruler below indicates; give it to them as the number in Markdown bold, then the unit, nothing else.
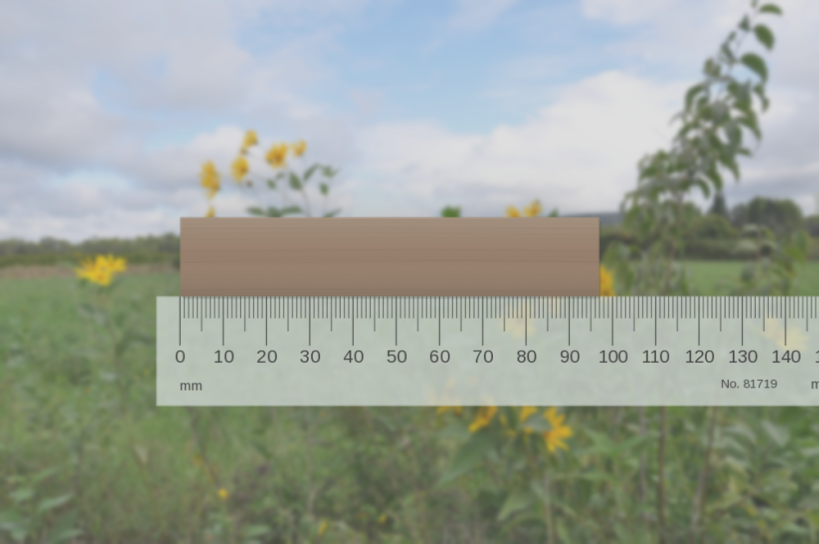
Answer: **97** mm
